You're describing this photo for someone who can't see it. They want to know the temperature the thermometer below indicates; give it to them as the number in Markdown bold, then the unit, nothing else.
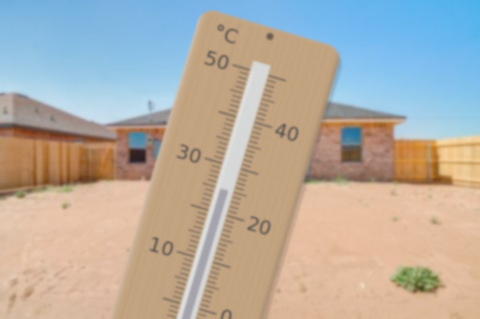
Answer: **25** °C
